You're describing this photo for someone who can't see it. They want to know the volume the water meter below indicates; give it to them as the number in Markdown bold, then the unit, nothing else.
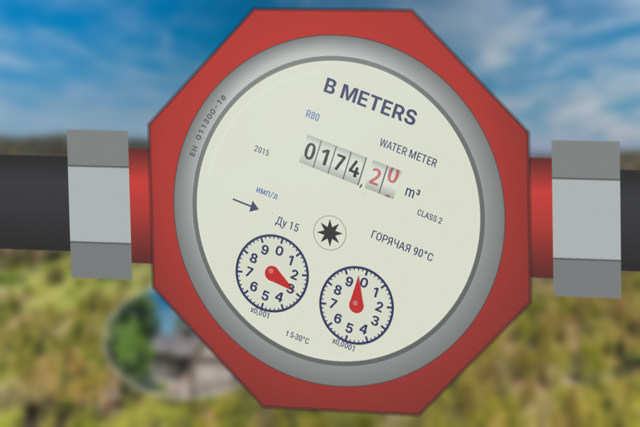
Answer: **174.2029** m³
